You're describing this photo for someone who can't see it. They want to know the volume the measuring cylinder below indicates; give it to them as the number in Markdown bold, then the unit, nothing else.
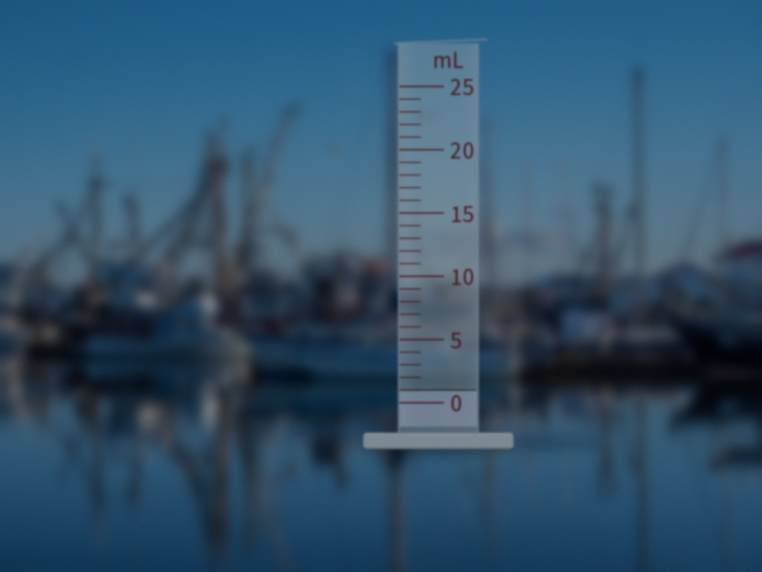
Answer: **1** mL
